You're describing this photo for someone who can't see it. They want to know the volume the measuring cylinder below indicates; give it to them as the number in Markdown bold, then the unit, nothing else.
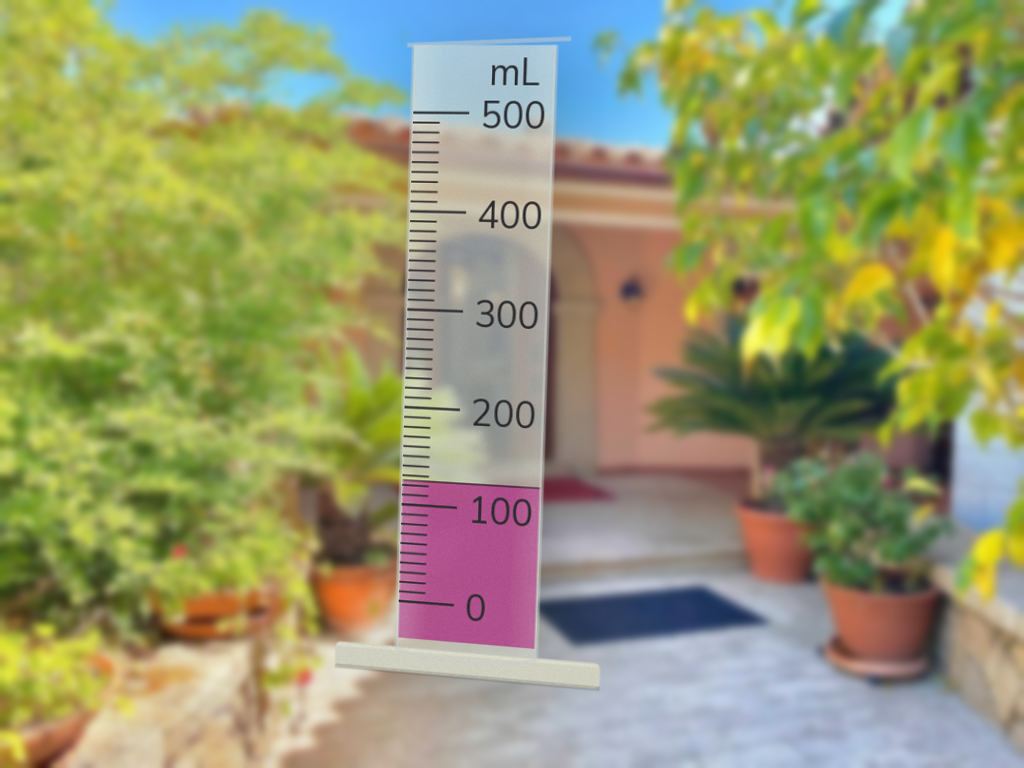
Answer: **125** mL
